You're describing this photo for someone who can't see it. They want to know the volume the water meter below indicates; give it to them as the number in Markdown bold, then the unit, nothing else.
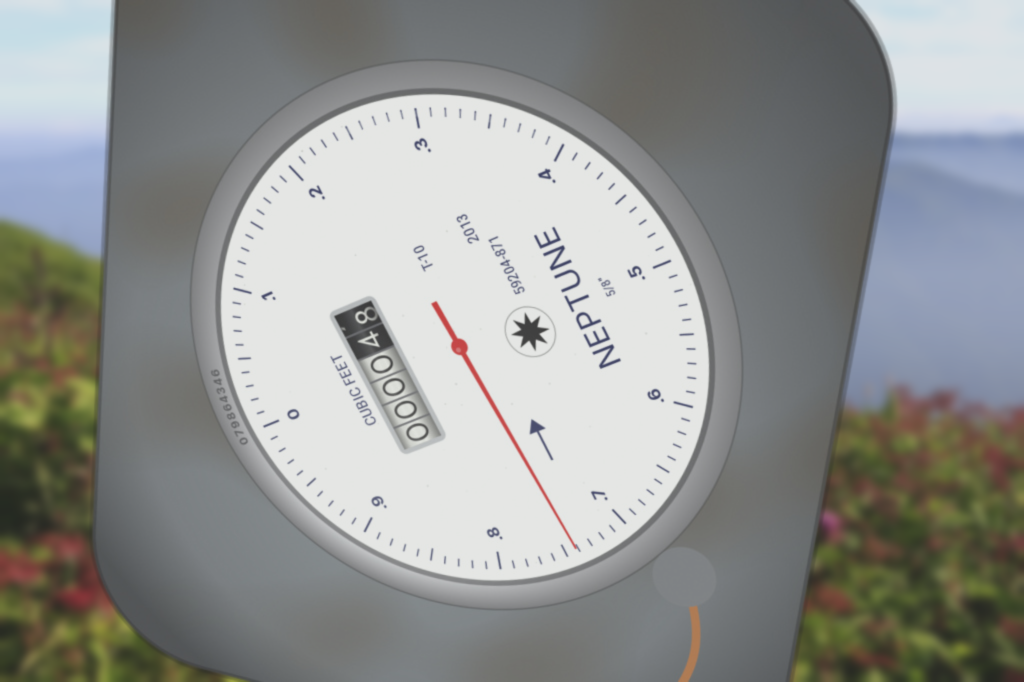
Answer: **47.74** ft³
